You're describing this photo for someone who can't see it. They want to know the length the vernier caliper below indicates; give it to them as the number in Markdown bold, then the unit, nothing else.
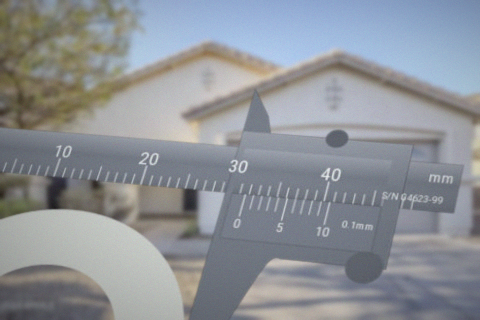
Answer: **31.6** mm
